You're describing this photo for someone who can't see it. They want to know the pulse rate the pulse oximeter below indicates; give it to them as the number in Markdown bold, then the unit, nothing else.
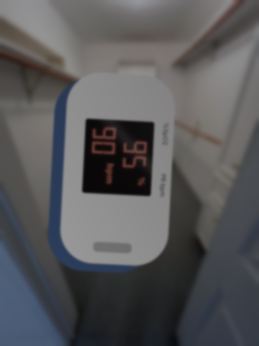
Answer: **90** bpm
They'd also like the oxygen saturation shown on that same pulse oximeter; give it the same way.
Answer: **95** %
